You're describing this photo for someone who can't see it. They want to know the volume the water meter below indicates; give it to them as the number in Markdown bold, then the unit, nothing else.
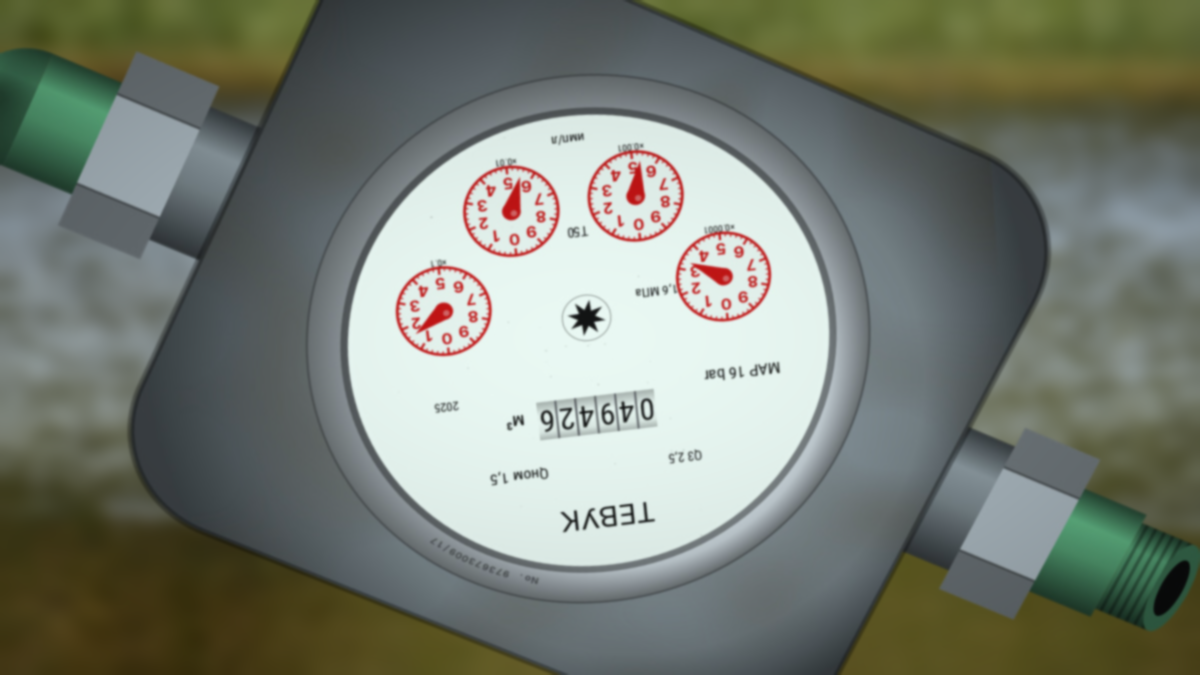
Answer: **49426.1553** m³
